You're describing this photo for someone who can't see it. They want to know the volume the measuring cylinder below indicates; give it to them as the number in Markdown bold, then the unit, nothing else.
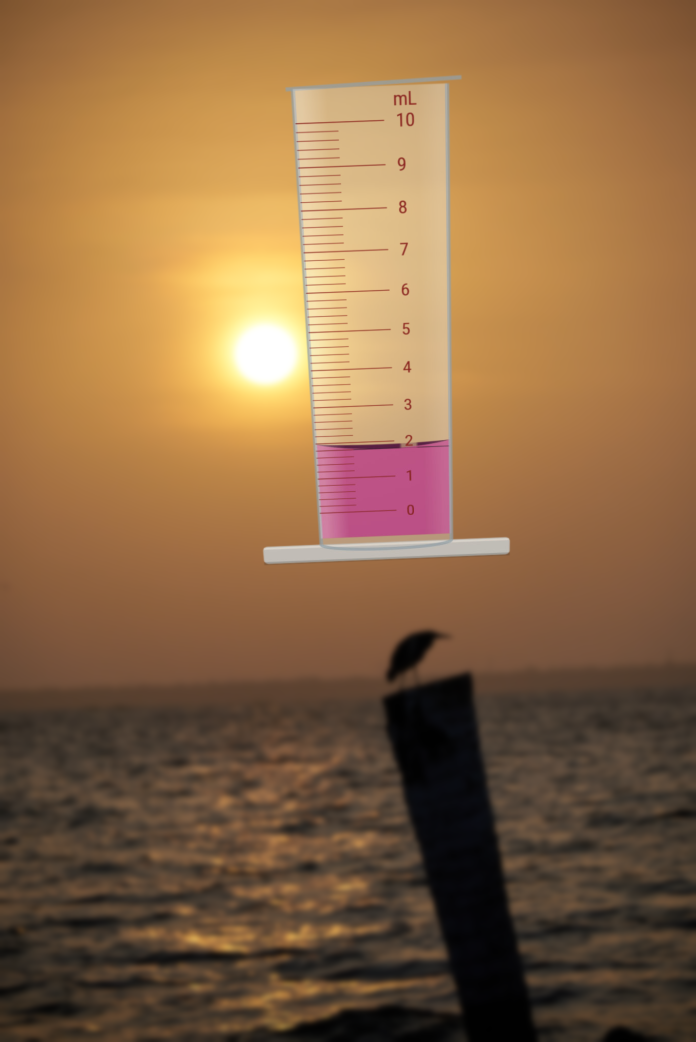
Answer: **1.8** mL
